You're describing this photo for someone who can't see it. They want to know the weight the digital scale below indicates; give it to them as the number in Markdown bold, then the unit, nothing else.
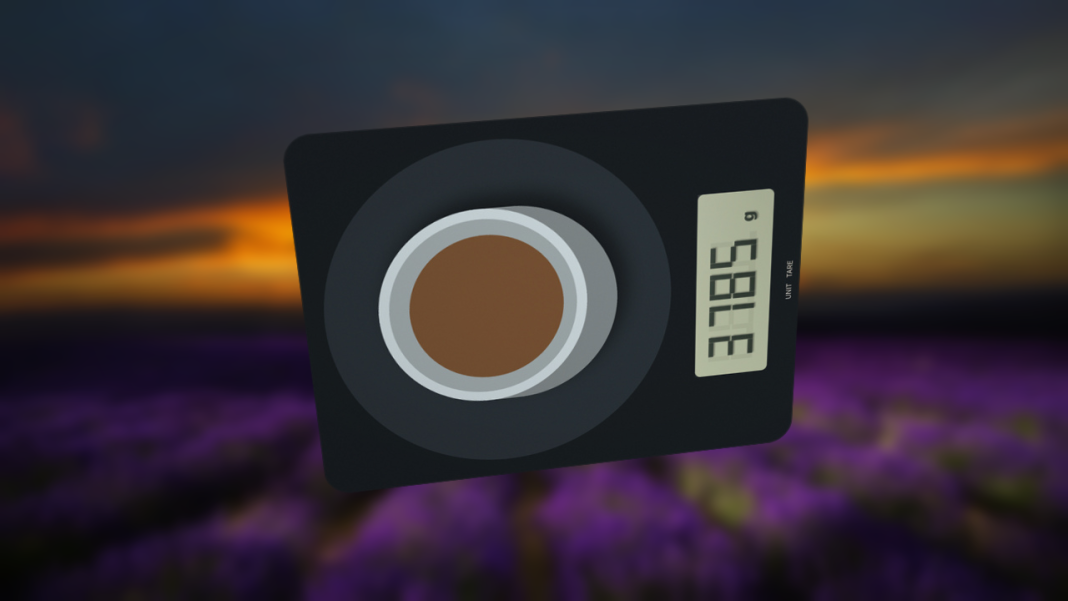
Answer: **3785** g
